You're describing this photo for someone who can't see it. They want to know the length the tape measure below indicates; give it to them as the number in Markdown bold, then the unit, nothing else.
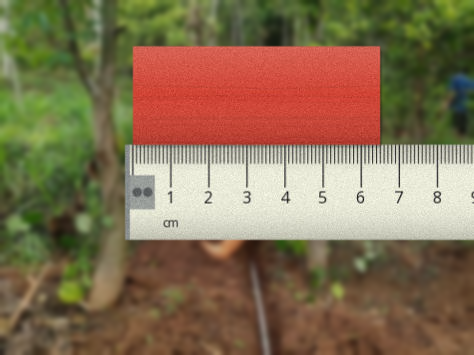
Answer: **6.5** cm
